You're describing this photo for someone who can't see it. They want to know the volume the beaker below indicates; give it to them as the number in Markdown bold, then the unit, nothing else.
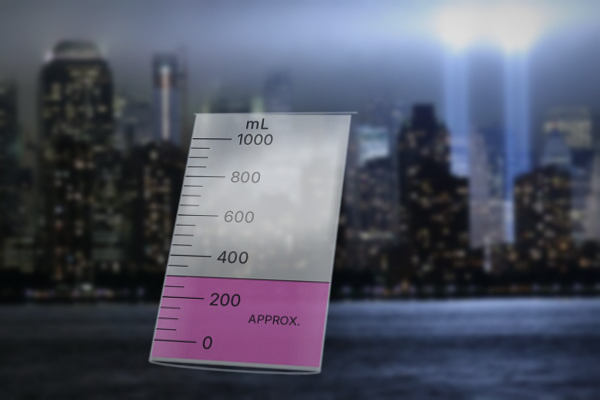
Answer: **300** mL
